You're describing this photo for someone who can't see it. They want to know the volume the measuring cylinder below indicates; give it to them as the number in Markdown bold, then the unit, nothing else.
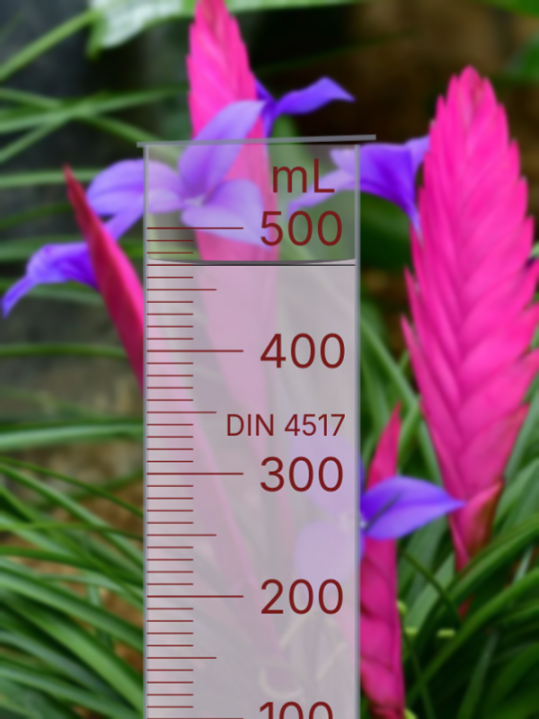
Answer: **470** mL
